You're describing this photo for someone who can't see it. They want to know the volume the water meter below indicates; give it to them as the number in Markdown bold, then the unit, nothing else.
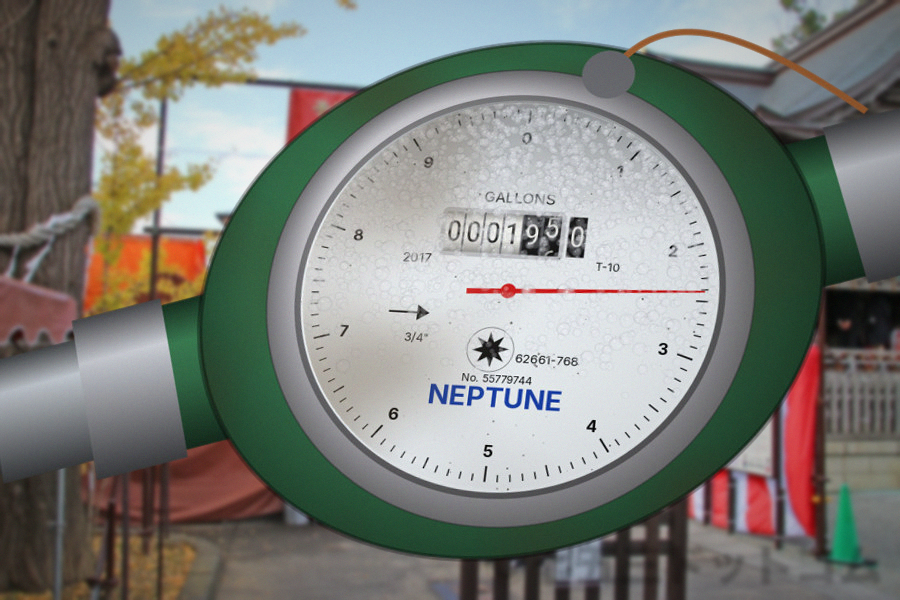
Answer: **1952.4** gal
